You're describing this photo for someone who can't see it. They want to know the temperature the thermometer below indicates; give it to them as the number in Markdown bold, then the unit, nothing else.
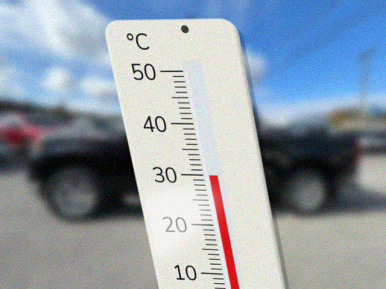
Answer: **30** °C
